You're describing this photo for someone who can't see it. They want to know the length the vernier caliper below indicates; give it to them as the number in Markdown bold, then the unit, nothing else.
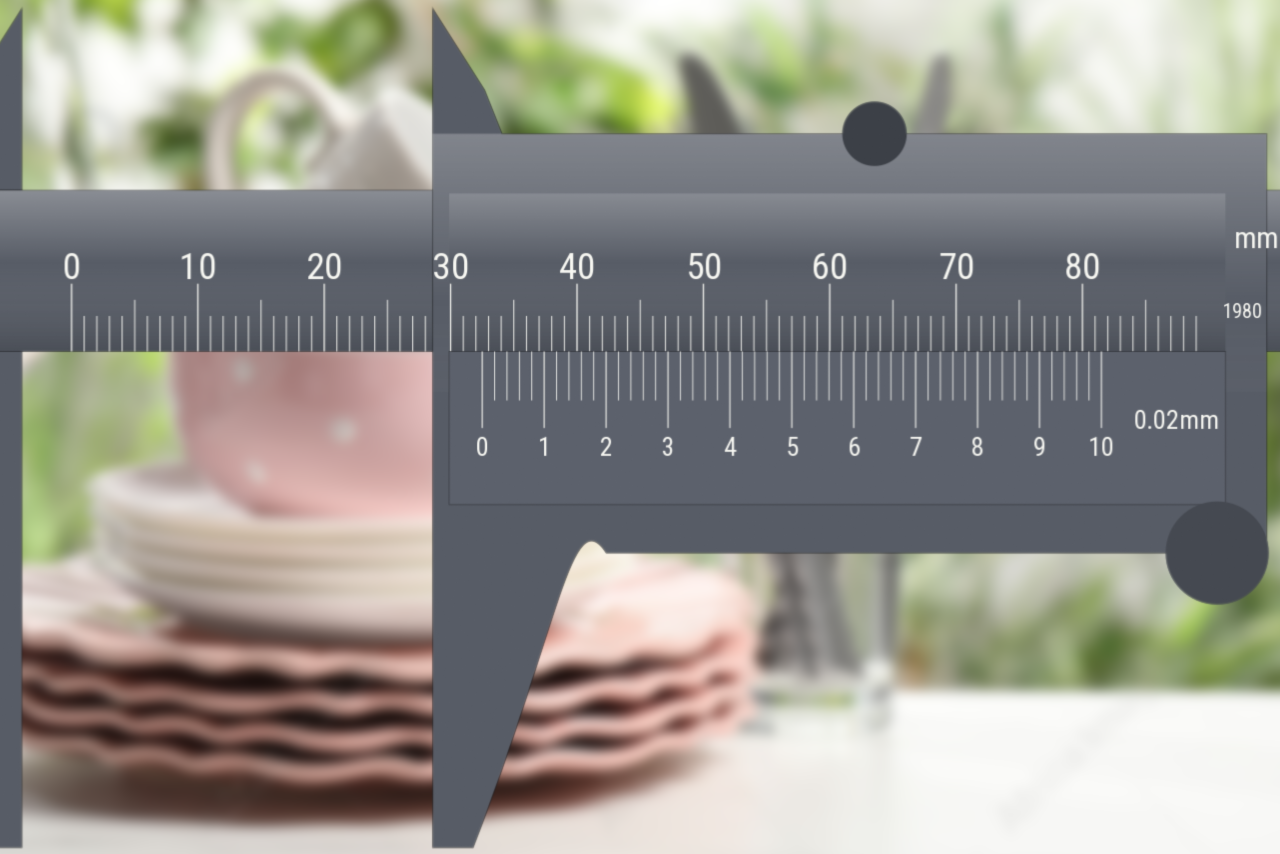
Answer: **32.5** mm
